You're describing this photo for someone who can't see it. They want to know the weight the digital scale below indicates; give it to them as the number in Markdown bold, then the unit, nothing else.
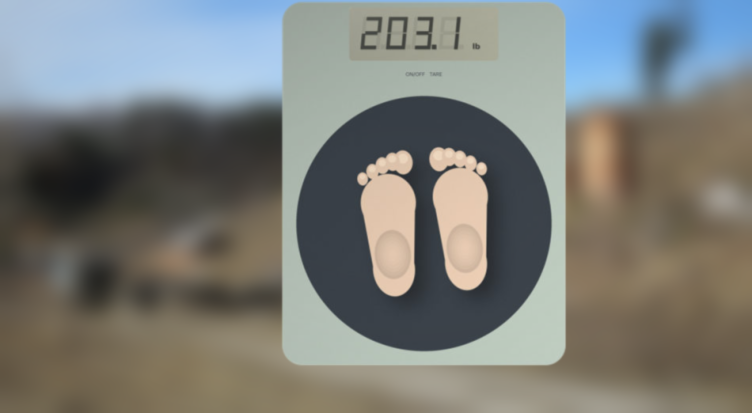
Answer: **203.1** lb
